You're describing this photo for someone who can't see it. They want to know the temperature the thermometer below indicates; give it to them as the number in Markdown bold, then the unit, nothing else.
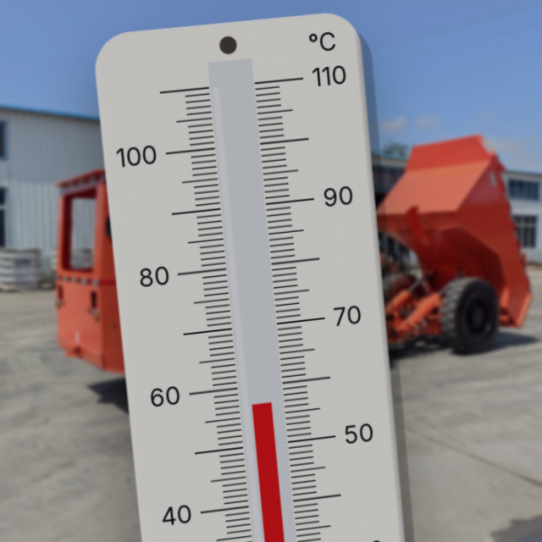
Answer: **57** °C
